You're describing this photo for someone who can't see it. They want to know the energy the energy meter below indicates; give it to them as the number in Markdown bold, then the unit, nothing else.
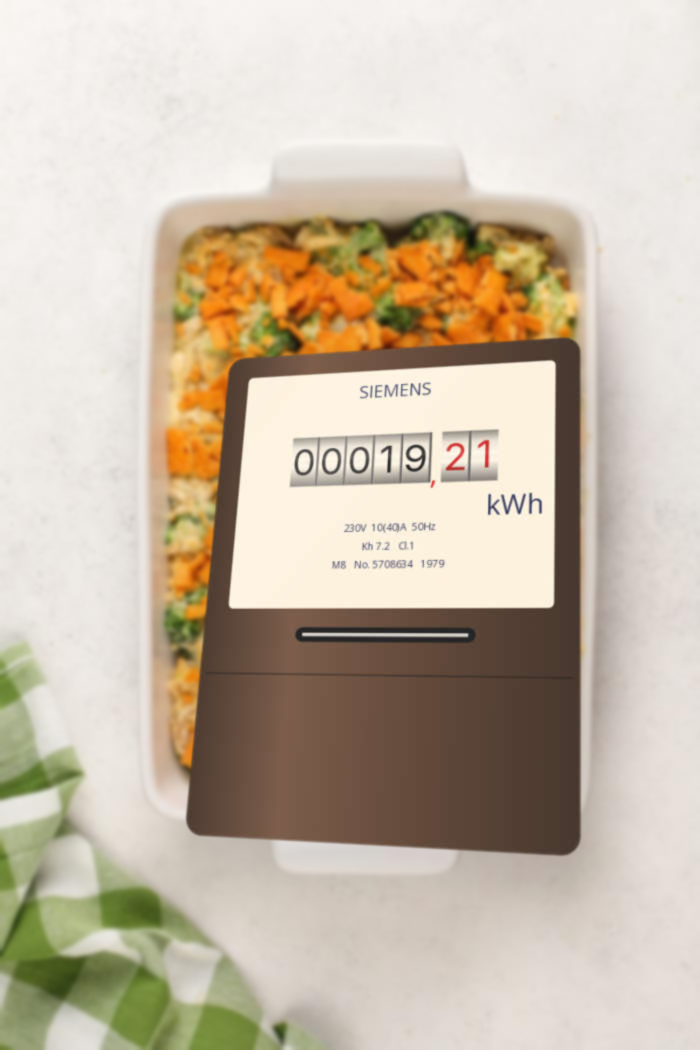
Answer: **19.21** kWh
